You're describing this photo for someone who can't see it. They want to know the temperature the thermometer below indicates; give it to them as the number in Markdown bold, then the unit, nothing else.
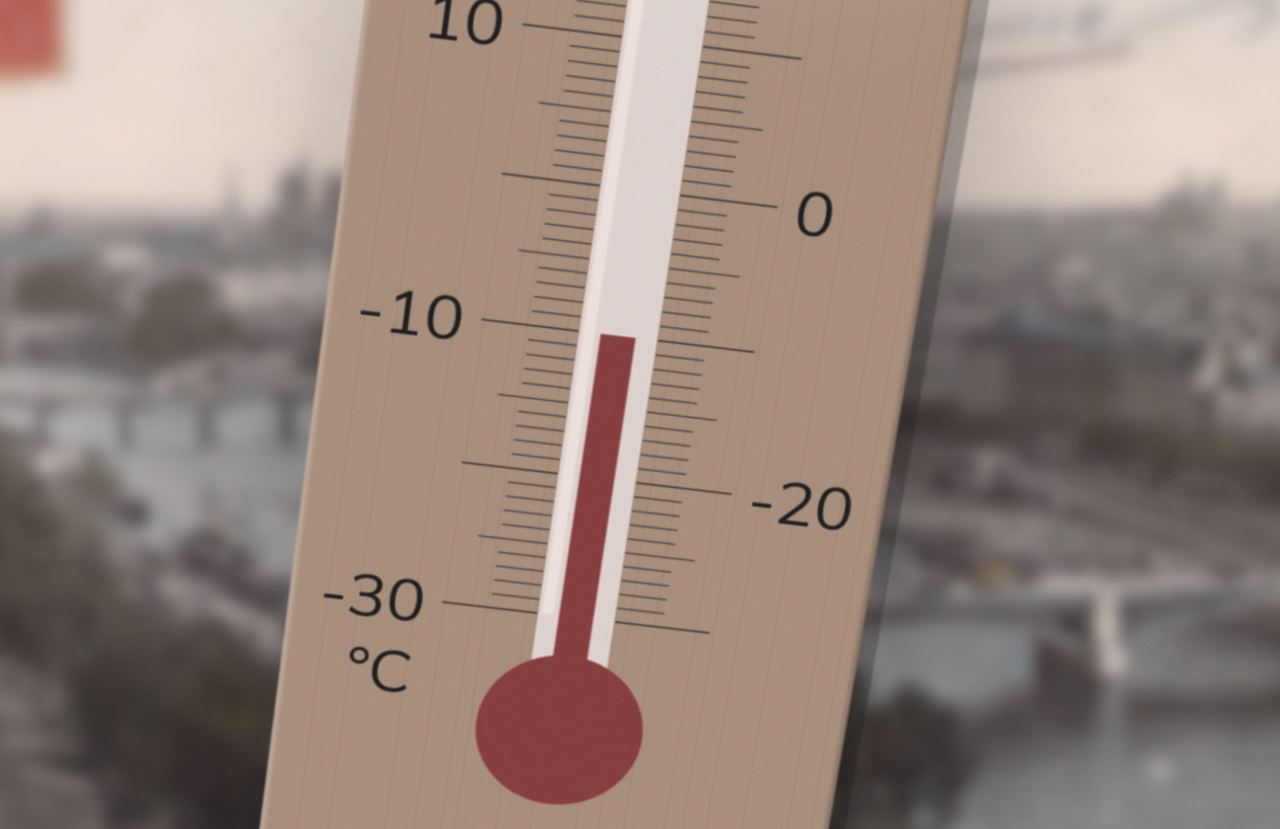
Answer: **-10** °C
